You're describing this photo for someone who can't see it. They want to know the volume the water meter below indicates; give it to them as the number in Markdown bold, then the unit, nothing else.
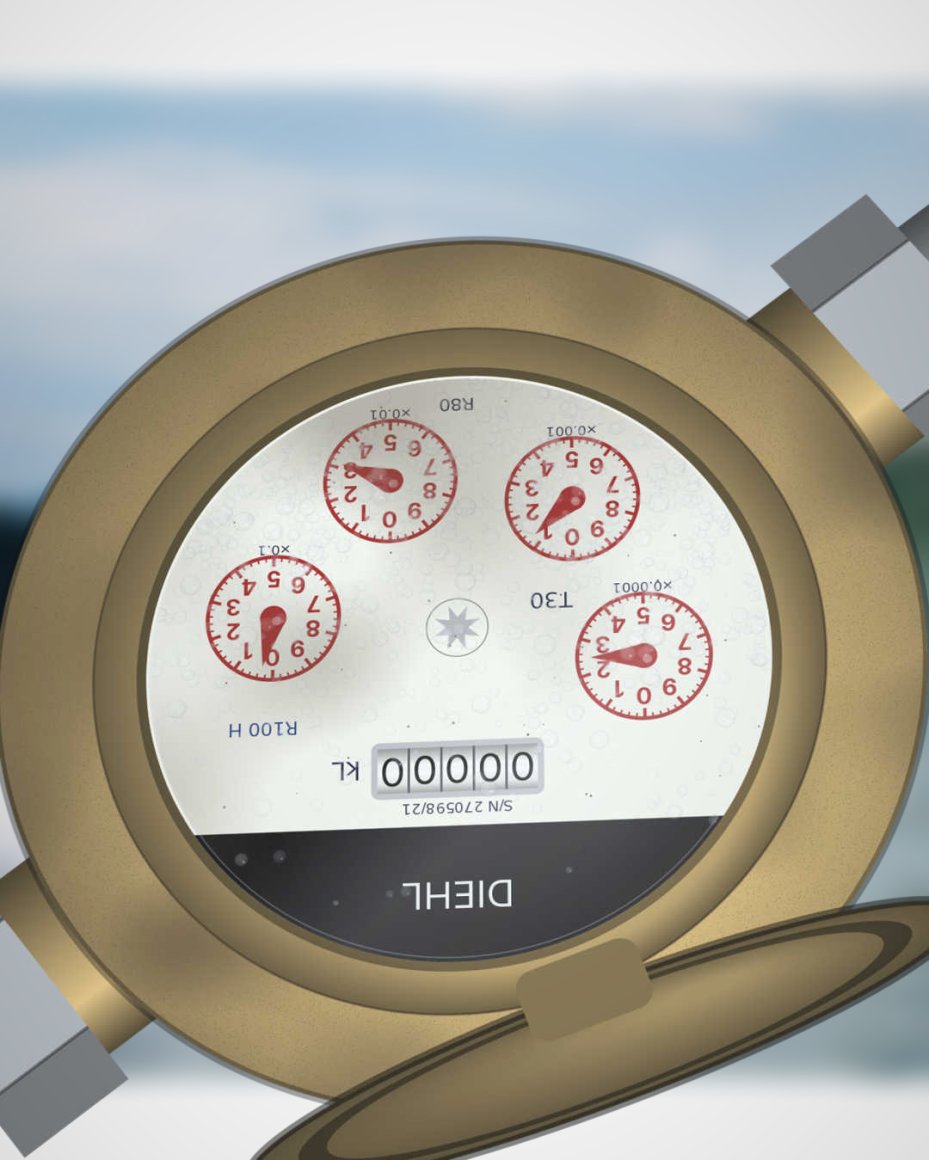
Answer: **0.0312** kL
